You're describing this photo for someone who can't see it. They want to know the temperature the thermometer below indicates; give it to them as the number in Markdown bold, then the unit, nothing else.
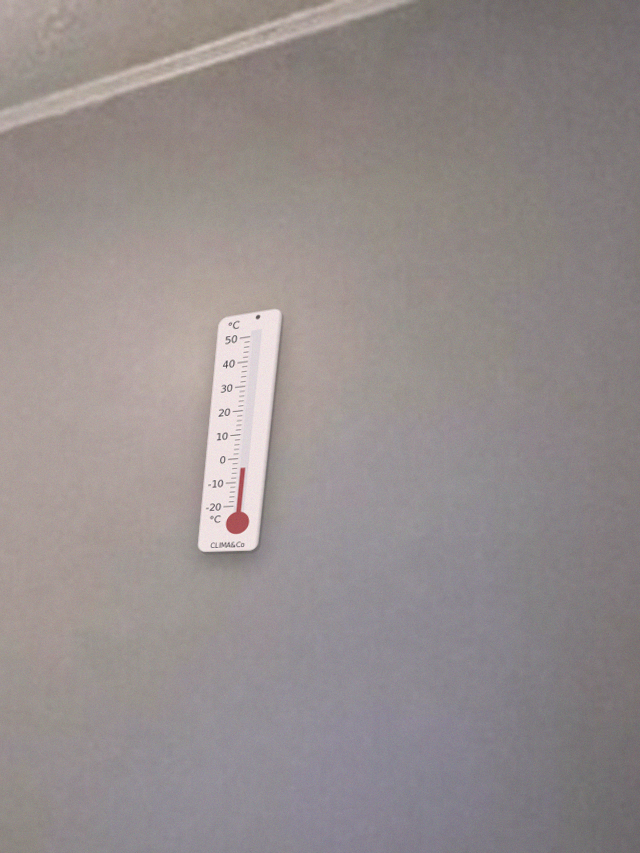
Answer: **-4** °C
